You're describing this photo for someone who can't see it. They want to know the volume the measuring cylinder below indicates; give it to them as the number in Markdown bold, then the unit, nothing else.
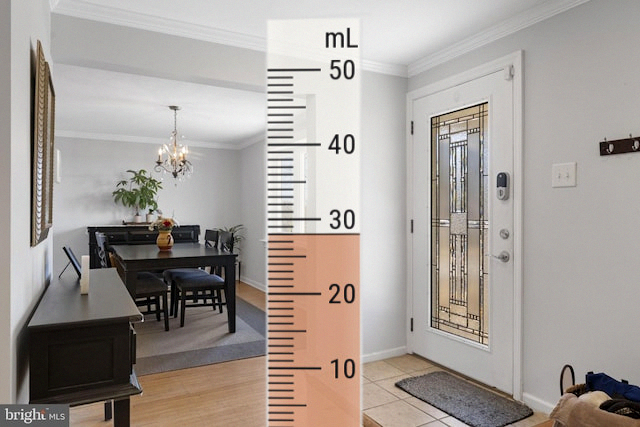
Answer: **28** mL
